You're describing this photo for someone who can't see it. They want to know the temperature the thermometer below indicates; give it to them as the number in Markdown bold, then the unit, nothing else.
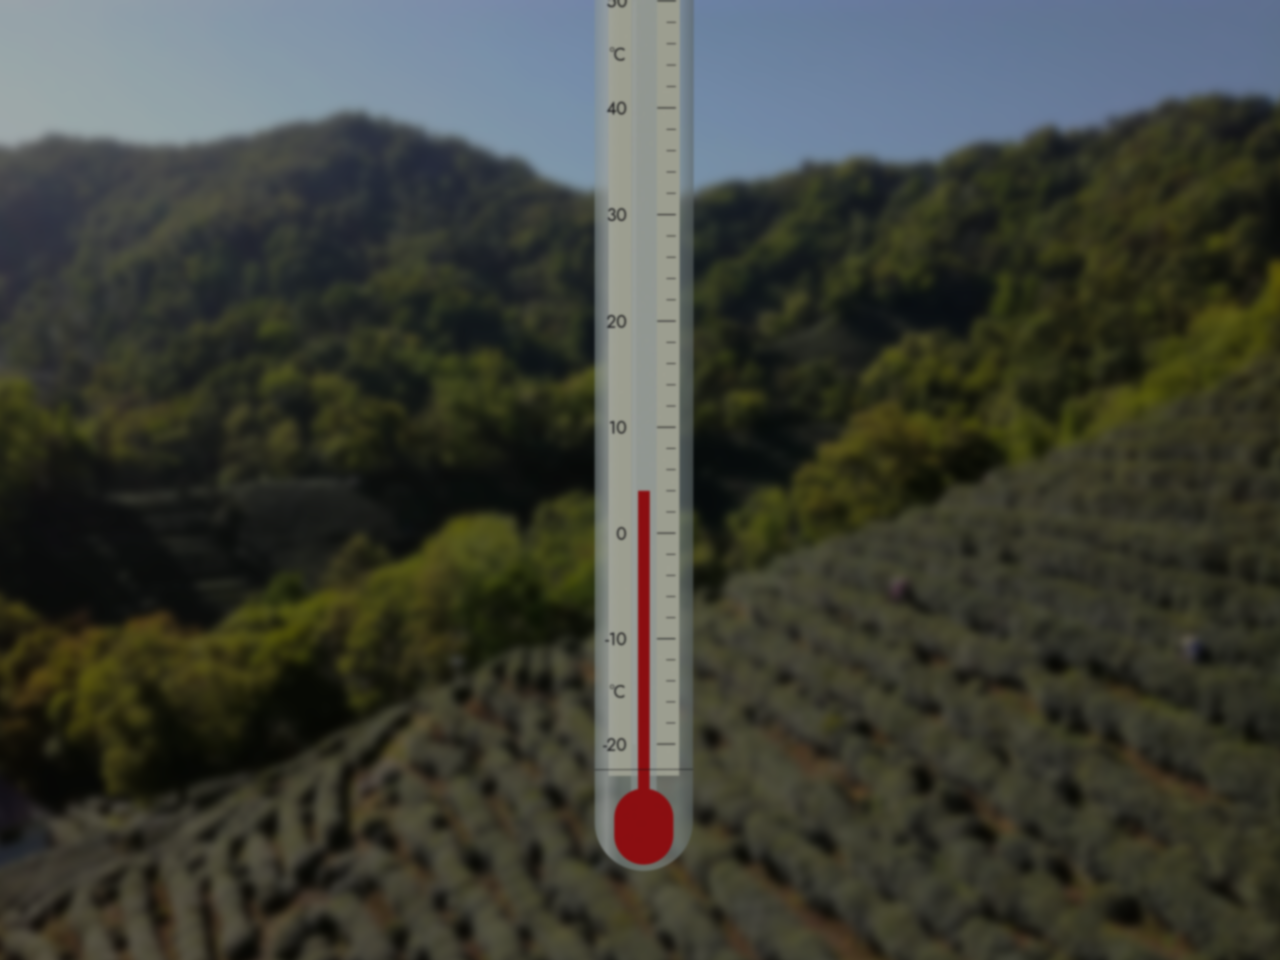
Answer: **4** °C
